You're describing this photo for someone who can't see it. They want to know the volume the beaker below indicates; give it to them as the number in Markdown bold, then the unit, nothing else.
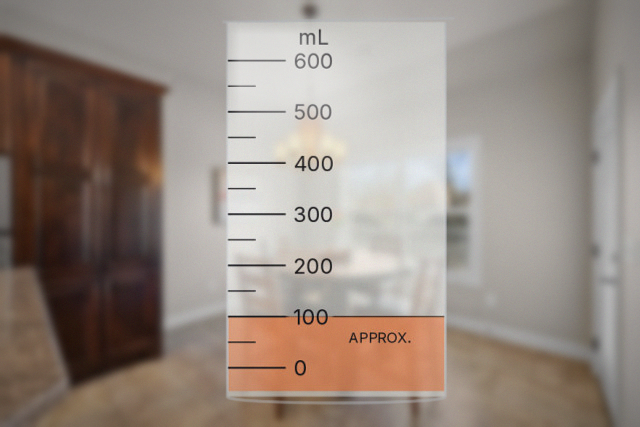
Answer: **100** mL
